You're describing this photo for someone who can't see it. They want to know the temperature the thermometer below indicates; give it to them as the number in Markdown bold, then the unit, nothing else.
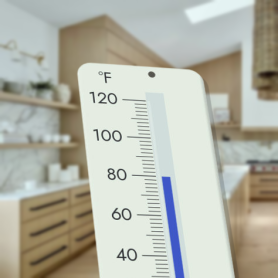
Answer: **80** °F
